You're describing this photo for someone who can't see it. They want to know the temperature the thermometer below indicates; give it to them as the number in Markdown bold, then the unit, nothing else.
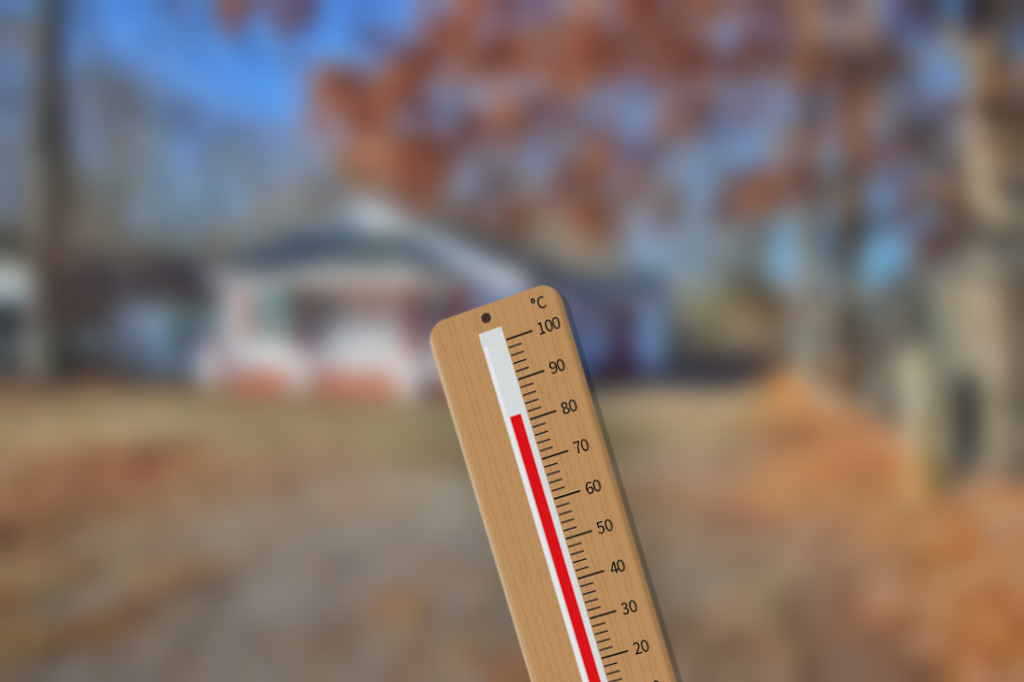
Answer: **82** °C
